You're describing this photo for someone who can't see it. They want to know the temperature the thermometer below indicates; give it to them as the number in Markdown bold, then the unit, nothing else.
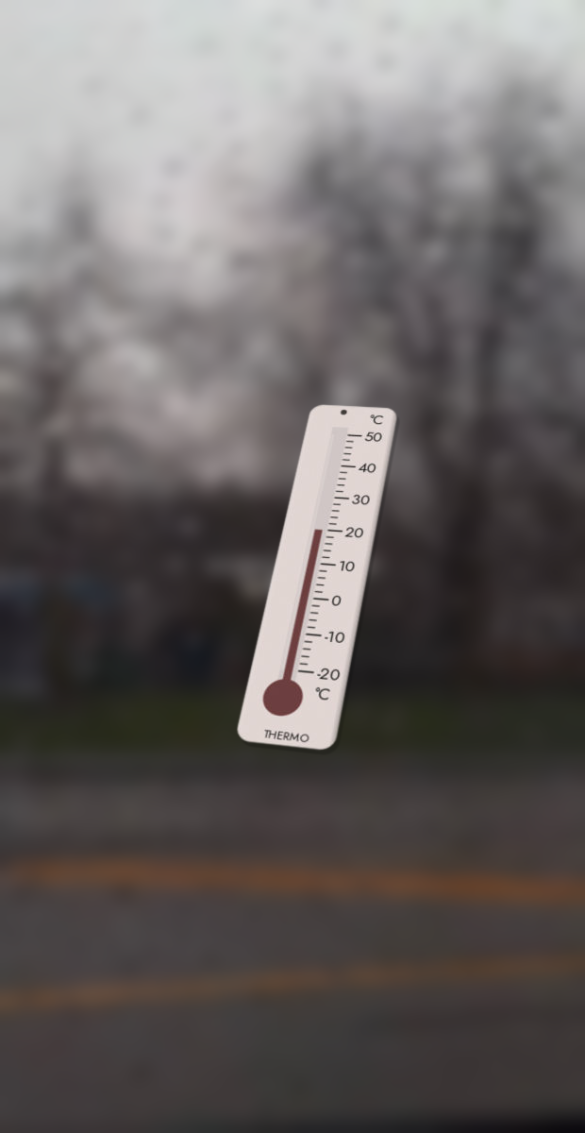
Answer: **20** °C
